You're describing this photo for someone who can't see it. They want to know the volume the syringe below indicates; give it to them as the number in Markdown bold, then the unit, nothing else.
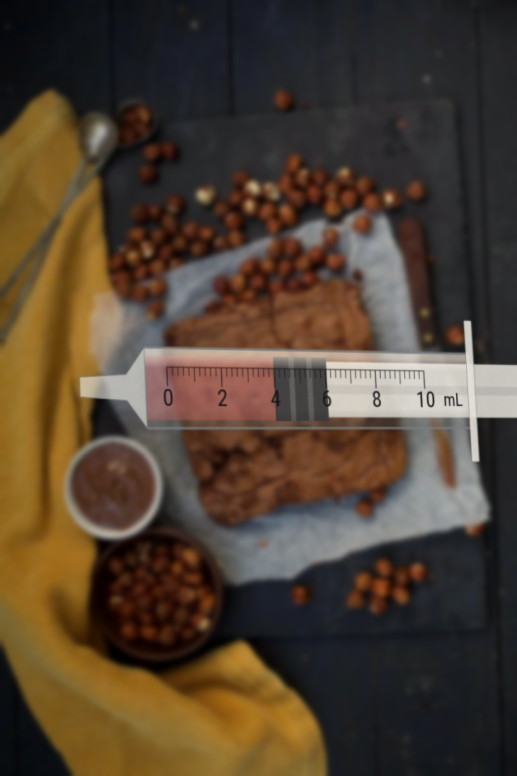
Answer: **4** mL
